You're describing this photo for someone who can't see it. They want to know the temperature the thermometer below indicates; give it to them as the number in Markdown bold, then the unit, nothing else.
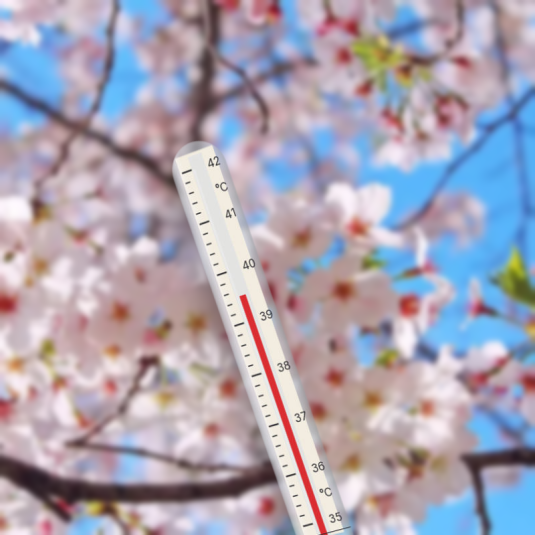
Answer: **39.5** °C
